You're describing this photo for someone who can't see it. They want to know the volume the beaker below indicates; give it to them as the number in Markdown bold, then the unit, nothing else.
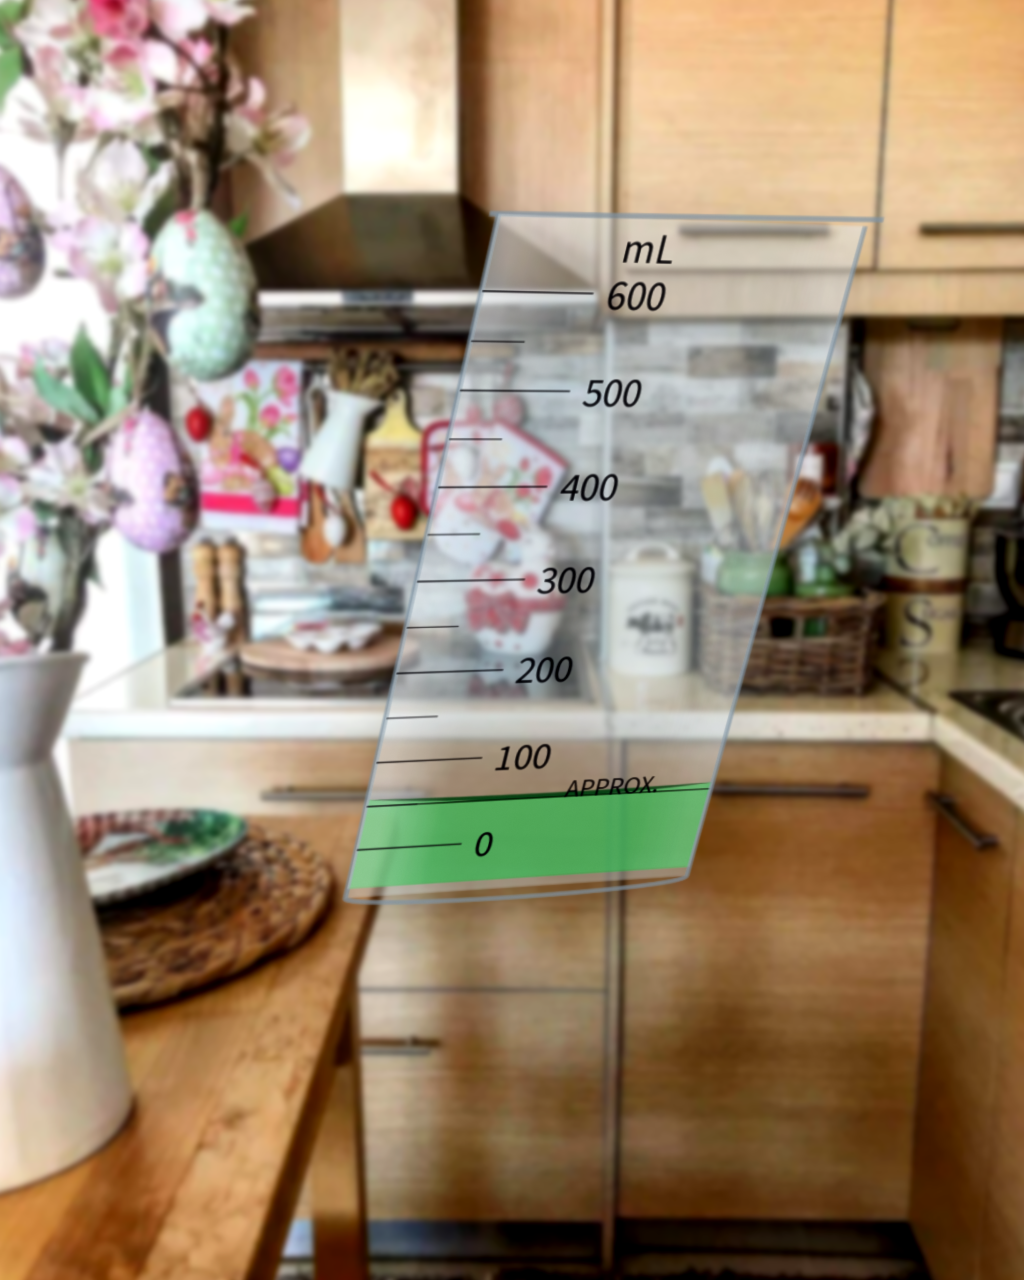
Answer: **50** mL
